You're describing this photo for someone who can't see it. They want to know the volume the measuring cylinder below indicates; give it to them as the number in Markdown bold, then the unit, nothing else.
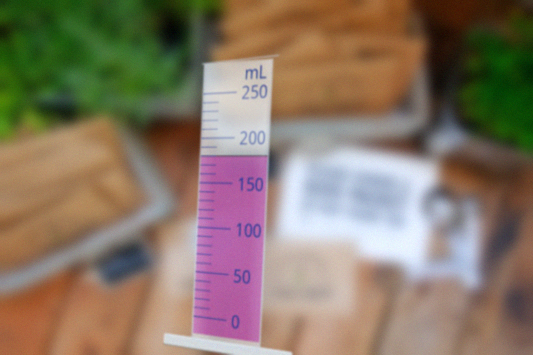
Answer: **180** mL
